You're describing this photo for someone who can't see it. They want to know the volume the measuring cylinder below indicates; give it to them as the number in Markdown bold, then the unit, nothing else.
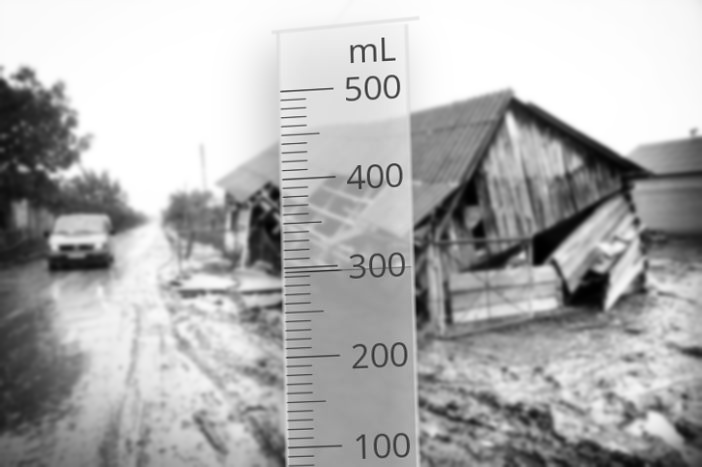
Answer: **295** mL
